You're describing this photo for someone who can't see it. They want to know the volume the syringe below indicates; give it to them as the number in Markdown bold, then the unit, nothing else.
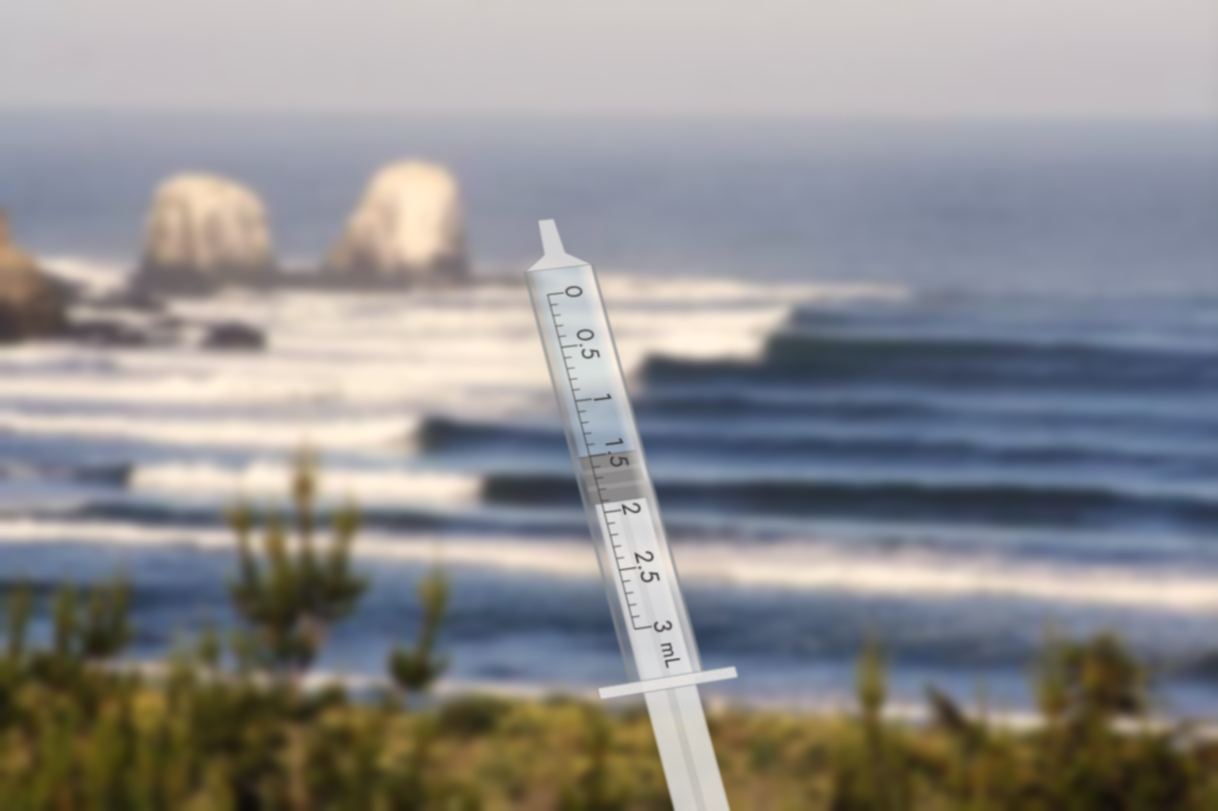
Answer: **1.5** mL
